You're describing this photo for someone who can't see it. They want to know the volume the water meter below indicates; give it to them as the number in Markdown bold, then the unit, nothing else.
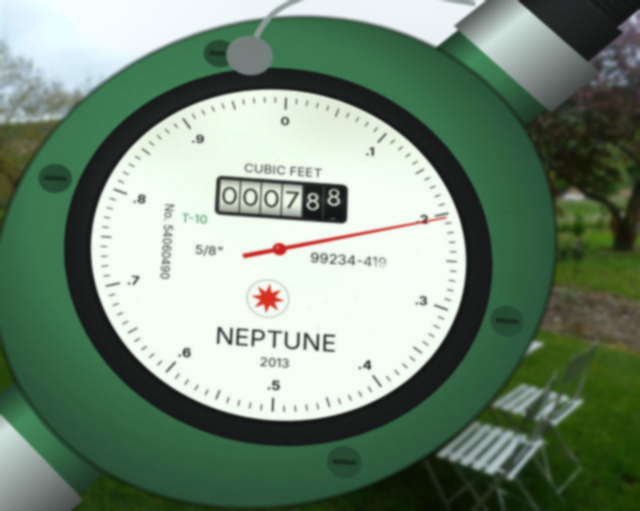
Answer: **788.20** ft³
